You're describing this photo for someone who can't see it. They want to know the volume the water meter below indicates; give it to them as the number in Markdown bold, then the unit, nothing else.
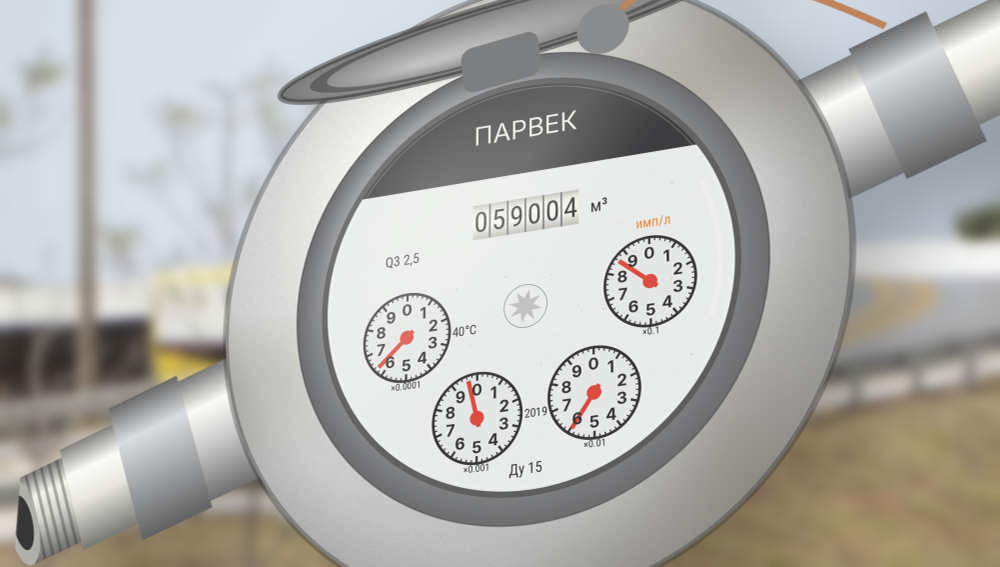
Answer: **59004.8596** m³
